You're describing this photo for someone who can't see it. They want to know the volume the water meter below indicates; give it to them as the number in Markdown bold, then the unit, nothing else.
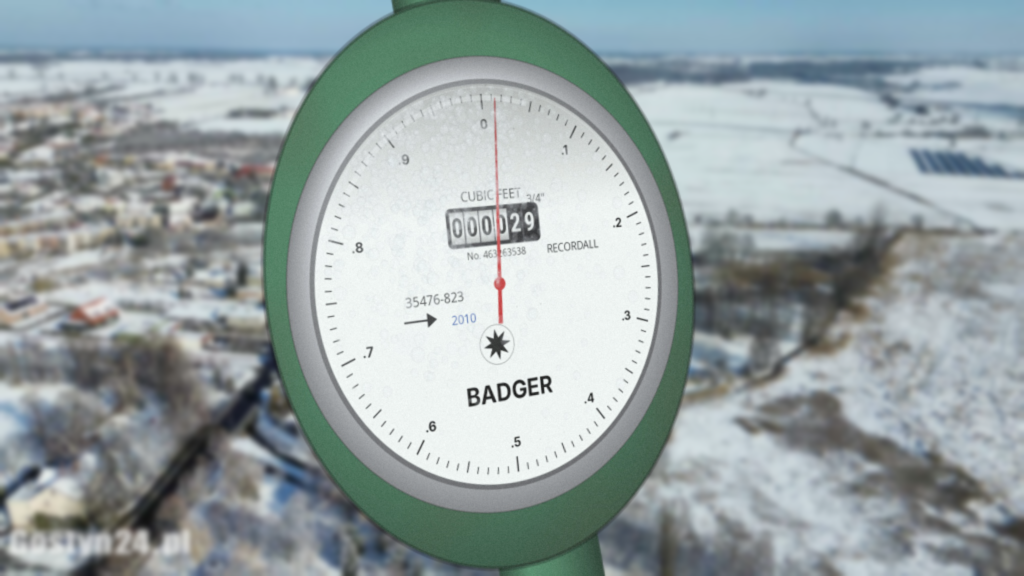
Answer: **29.01** ft³
